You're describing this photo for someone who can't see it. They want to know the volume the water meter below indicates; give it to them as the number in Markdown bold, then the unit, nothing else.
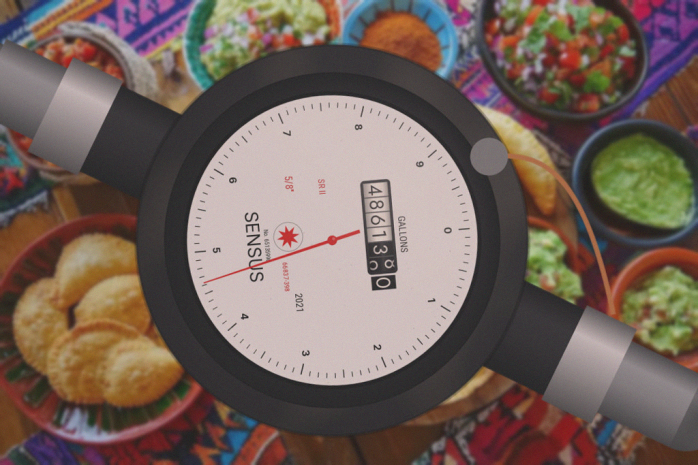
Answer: **4861384.6** gal
